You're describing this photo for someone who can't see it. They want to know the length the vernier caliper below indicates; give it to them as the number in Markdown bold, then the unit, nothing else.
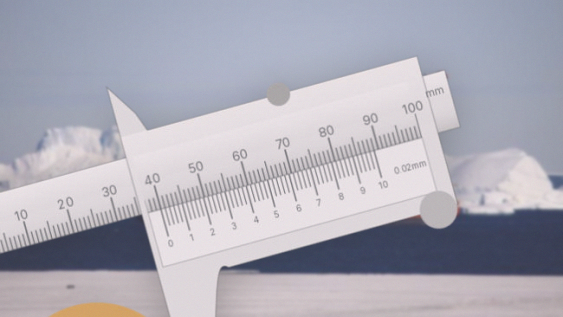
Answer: **40.0** mm
